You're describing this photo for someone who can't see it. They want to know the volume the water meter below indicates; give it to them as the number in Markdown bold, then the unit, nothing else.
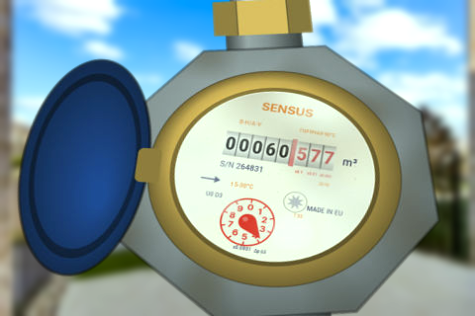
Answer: **60.5773** m³
